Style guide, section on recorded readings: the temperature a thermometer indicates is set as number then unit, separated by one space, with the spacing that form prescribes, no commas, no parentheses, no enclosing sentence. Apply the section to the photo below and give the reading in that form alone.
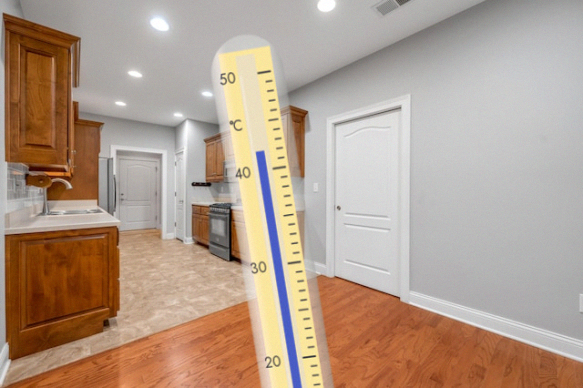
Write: 42 °C
